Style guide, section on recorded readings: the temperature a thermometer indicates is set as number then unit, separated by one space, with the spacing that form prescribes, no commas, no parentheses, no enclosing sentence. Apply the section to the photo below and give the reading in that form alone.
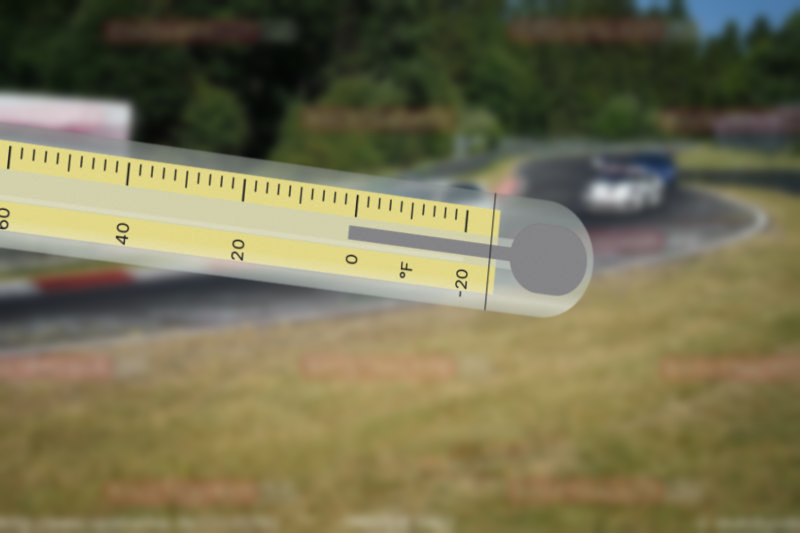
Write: 1 °F
